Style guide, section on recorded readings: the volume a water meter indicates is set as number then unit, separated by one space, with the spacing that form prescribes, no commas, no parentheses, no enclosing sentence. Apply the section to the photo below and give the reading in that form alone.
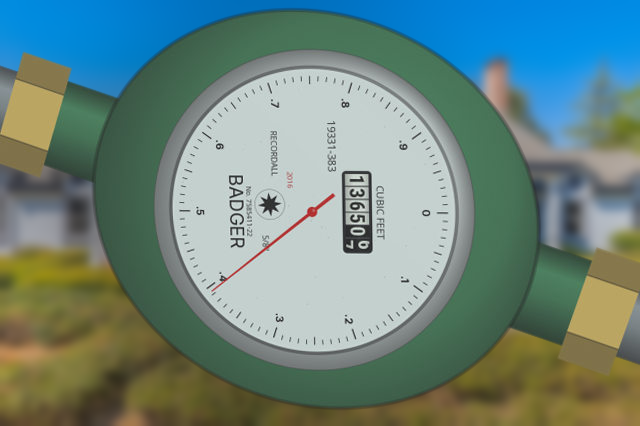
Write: 136506.39 ft³
